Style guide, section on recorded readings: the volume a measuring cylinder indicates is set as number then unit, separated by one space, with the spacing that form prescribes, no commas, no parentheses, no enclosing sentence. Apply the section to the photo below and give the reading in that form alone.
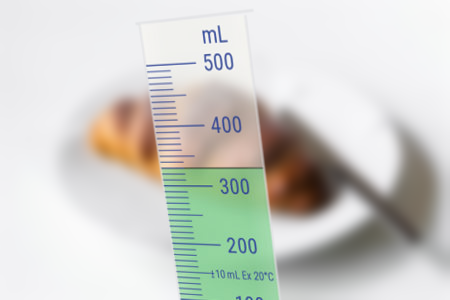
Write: 330 mL
